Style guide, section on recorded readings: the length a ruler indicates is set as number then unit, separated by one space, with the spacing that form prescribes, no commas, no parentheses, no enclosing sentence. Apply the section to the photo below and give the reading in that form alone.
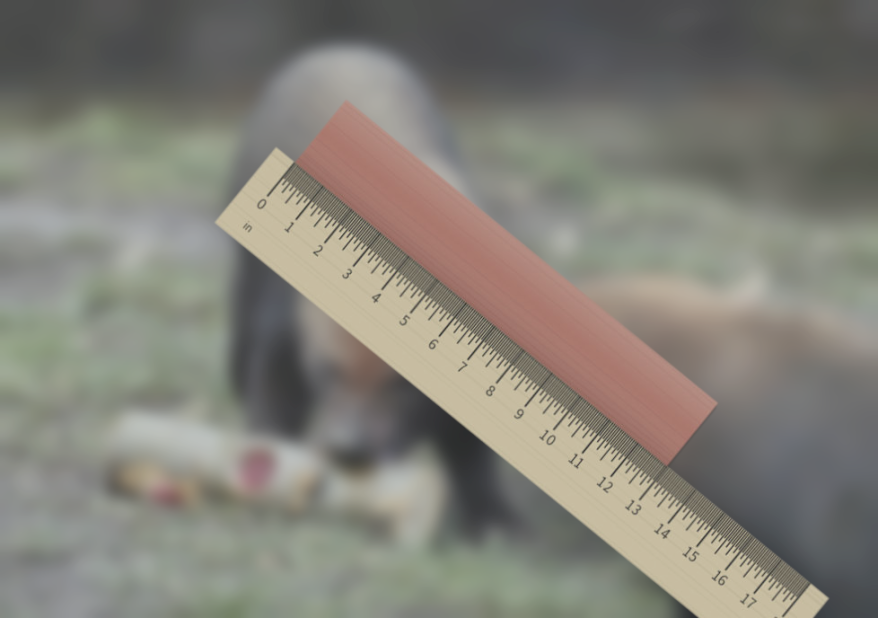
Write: 13 in
